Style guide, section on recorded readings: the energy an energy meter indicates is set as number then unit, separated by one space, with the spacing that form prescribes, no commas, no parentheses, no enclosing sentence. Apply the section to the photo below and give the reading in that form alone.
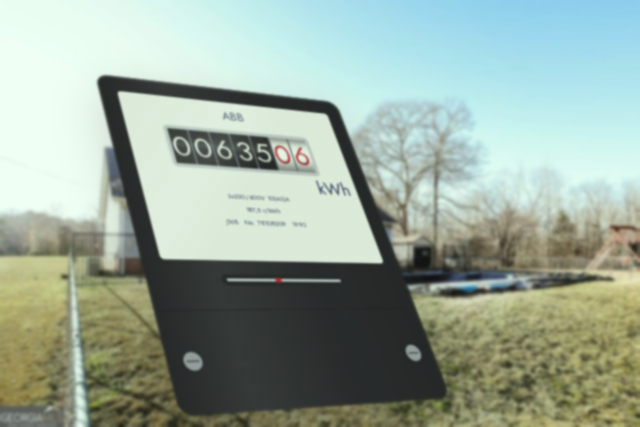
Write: 635.06 kWh
